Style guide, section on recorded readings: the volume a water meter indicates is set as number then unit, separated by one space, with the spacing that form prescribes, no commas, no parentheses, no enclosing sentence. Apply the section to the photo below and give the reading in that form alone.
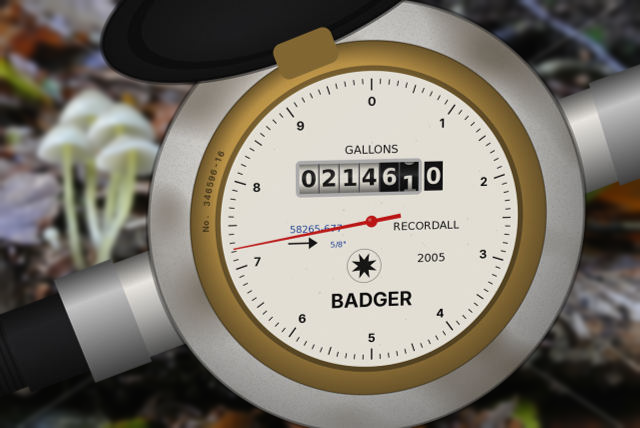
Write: 214607.2 gal
